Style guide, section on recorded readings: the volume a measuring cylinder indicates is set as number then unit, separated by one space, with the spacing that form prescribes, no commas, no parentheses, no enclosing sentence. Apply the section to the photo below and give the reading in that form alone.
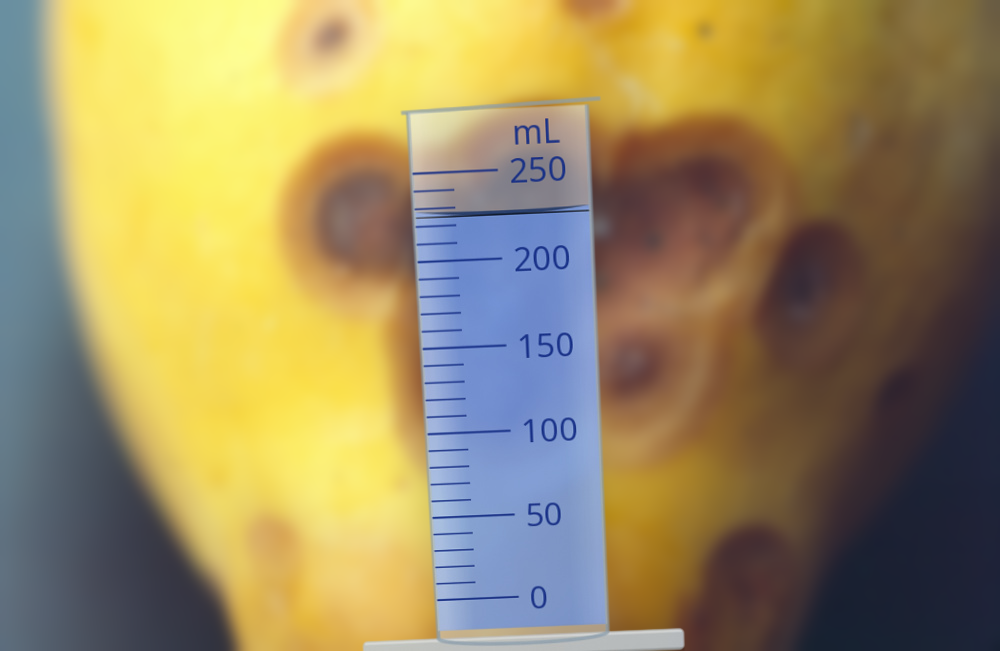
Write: 225 mL
